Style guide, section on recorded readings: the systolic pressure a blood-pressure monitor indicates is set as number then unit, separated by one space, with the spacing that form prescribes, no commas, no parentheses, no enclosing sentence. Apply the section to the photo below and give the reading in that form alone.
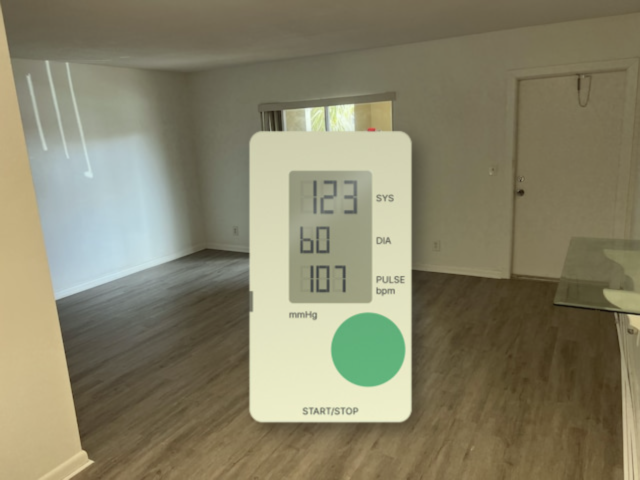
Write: 123 mmHg
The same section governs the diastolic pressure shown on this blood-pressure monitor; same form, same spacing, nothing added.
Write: 60 mmHg
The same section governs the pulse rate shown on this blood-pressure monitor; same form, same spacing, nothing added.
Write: 107 bpm
